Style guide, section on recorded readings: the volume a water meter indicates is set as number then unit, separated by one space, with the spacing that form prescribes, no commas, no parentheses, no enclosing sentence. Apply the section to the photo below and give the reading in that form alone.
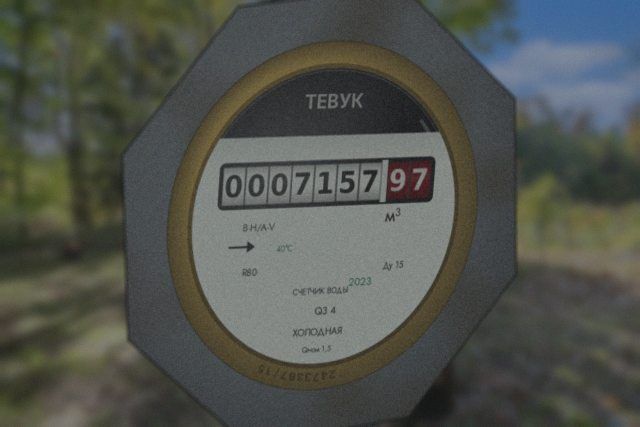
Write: 7157.97 m³
